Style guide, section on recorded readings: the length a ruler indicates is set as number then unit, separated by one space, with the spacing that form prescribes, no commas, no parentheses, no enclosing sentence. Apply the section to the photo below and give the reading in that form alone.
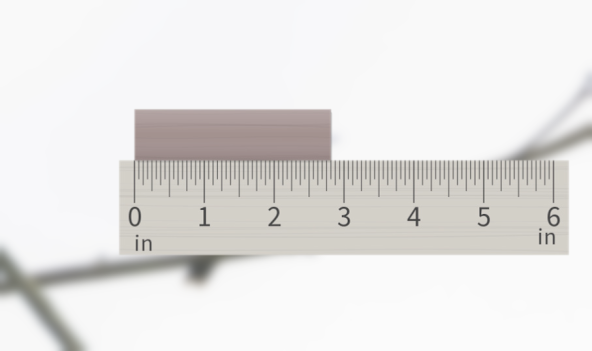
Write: 2.8125 in
